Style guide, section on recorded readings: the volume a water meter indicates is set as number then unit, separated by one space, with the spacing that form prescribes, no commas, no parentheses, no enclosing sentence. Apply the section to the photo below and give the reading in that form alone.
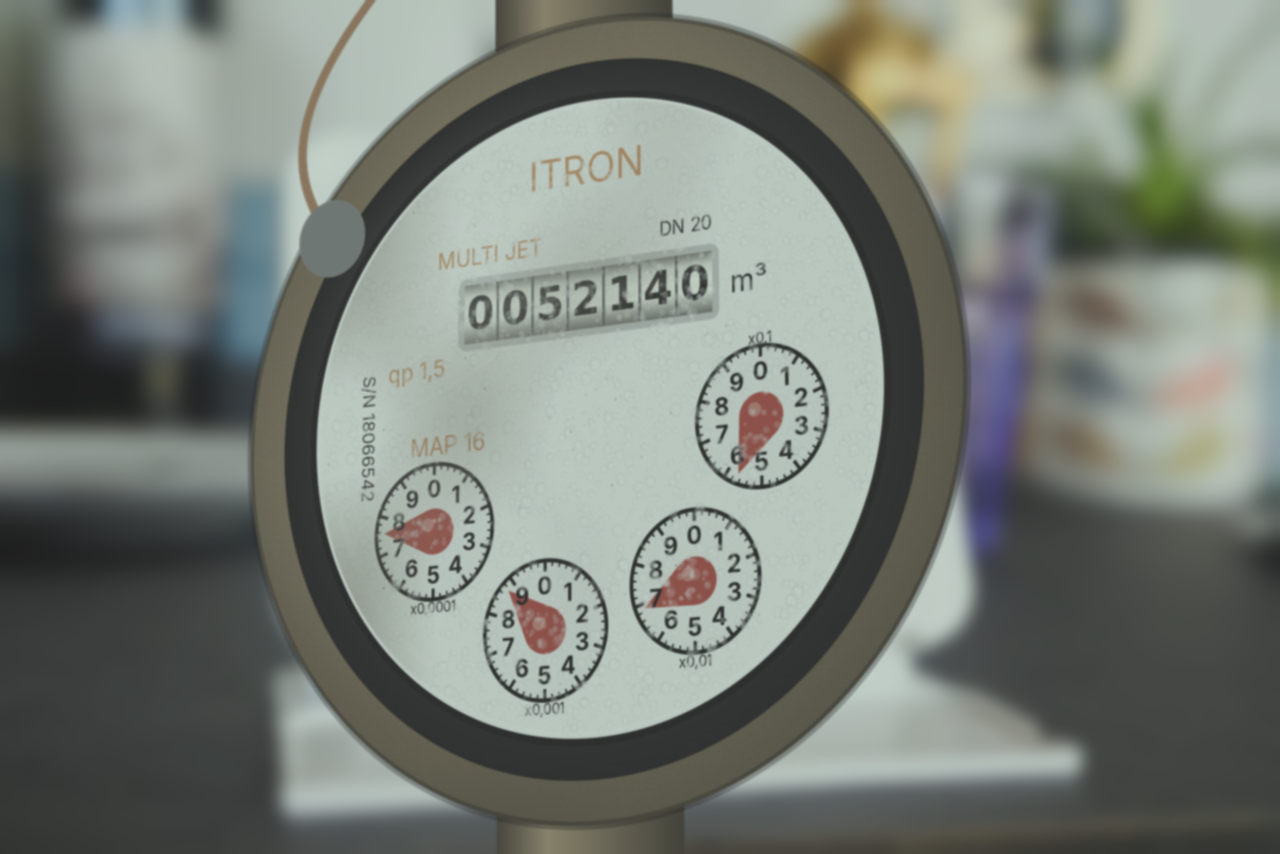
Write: 52140.5687 m³
